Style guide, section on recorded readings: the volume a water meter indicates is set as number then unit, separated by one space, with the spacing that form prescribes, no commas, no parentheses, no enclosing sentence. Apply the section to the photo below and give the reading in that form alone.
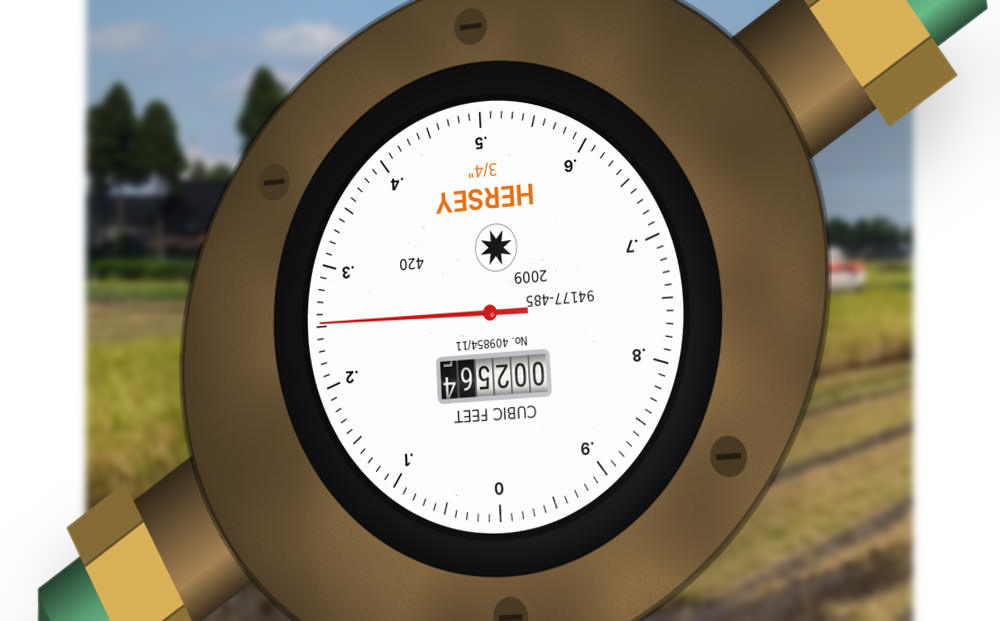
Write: 2564.25 ft³
